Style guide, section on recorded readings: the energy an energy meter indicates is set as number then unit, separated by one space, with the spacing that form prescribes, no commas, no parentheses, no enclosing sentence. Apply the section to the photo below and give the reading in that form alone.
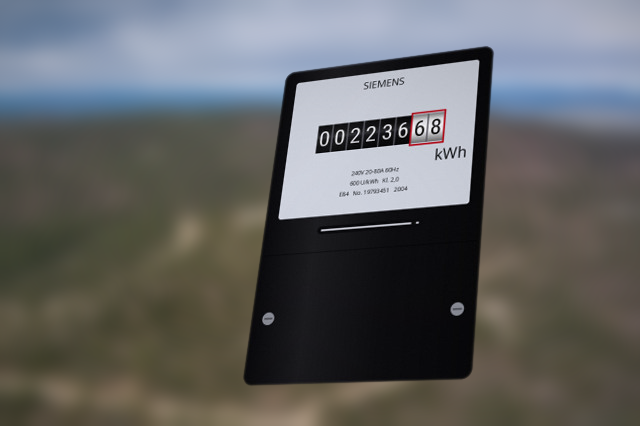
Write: 2236.68 kWh
